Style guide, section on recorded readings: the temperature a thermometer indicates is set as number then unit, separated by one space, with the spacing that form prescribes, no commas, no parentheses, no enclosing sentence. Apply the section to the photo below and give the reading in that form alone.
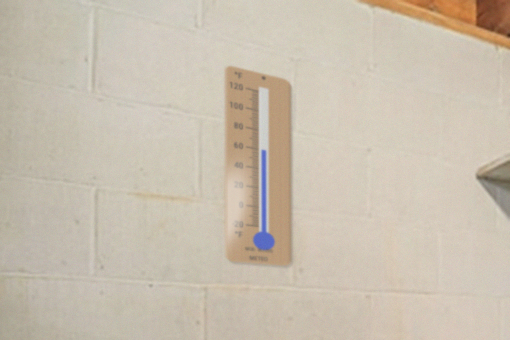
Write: 60 °F
